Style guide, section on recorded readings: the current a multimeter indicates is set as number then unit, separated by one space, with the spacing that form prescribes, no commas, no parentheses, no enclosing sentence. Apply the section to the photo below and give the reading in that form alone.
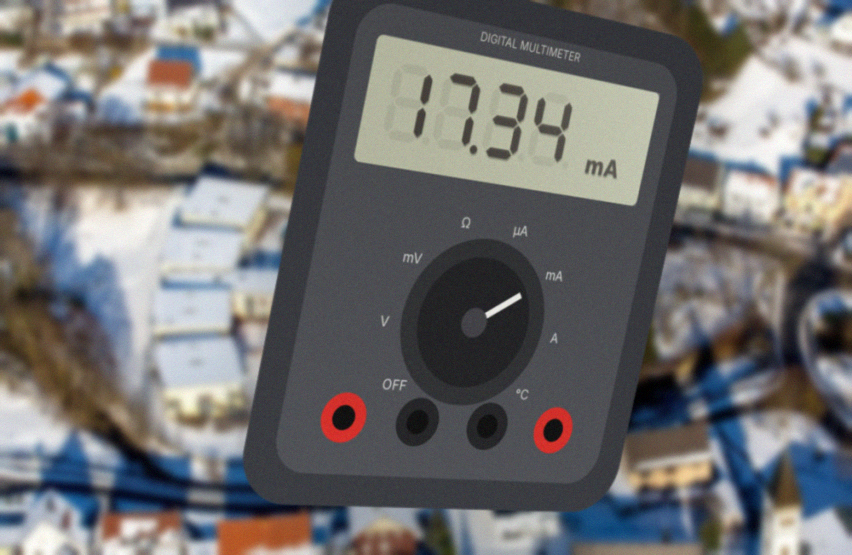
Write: 17.34 mA
